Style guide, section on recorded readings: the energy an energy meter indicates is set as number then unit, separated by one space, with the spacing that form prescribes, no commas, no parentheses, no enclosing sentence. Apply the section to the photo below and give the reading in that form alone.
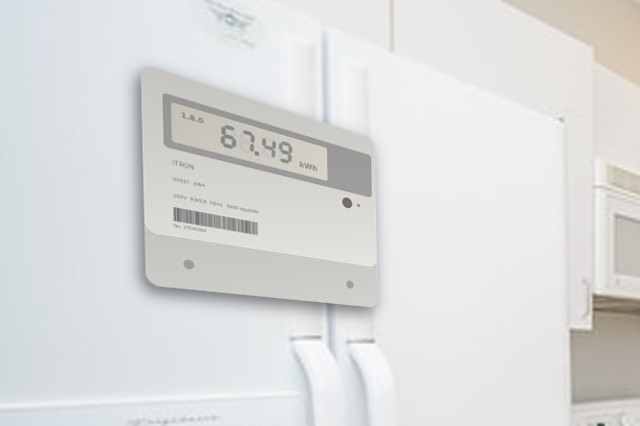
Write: 67.49 kWh
